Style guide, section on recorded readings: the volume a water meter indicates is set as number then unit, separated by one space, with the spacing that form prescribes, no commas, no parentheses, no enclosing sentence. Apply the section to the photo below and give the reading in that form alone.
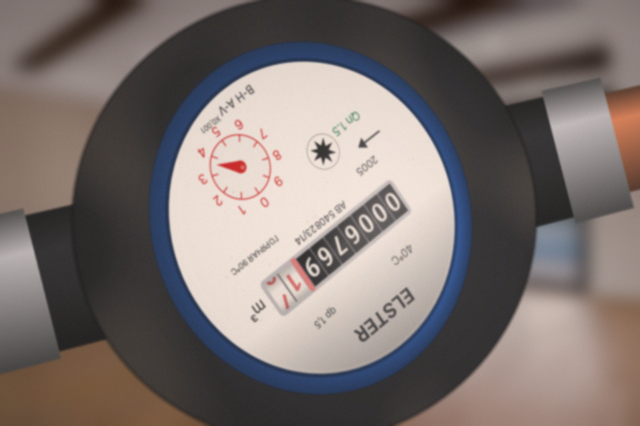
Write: 6769.173 m³
